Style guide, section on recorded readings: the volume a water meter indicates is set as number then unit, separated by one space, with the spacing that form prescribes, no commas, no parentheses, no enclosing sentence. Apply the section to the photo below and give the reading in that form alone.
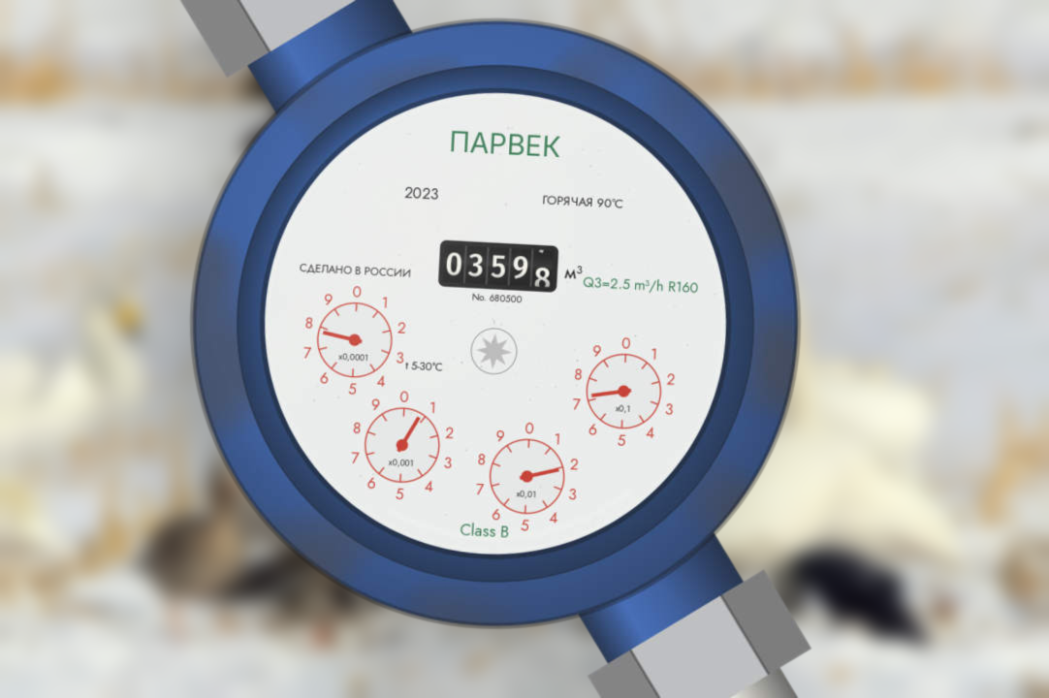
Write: 3597.7207 m³
